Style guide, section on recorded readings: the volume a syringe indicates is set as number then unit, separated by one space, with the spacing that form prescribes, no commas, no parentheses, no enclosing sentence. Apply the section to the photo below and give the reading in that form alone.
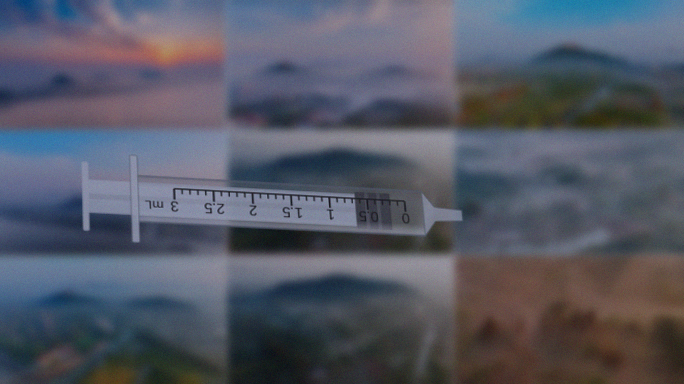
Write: 0.2 mL
